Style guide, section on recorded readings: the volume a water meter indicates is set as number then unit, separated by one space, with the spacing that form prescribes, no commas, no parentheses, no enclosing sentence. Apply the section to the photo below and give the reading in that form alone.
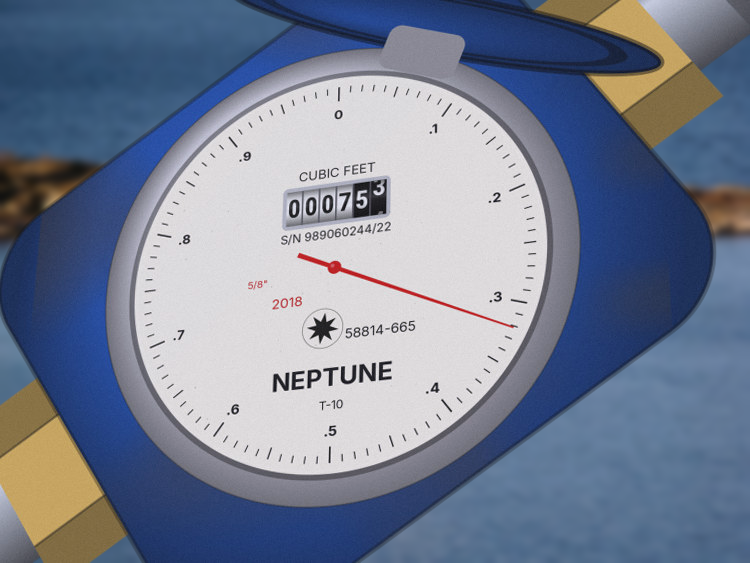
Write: 753.32 ft³
